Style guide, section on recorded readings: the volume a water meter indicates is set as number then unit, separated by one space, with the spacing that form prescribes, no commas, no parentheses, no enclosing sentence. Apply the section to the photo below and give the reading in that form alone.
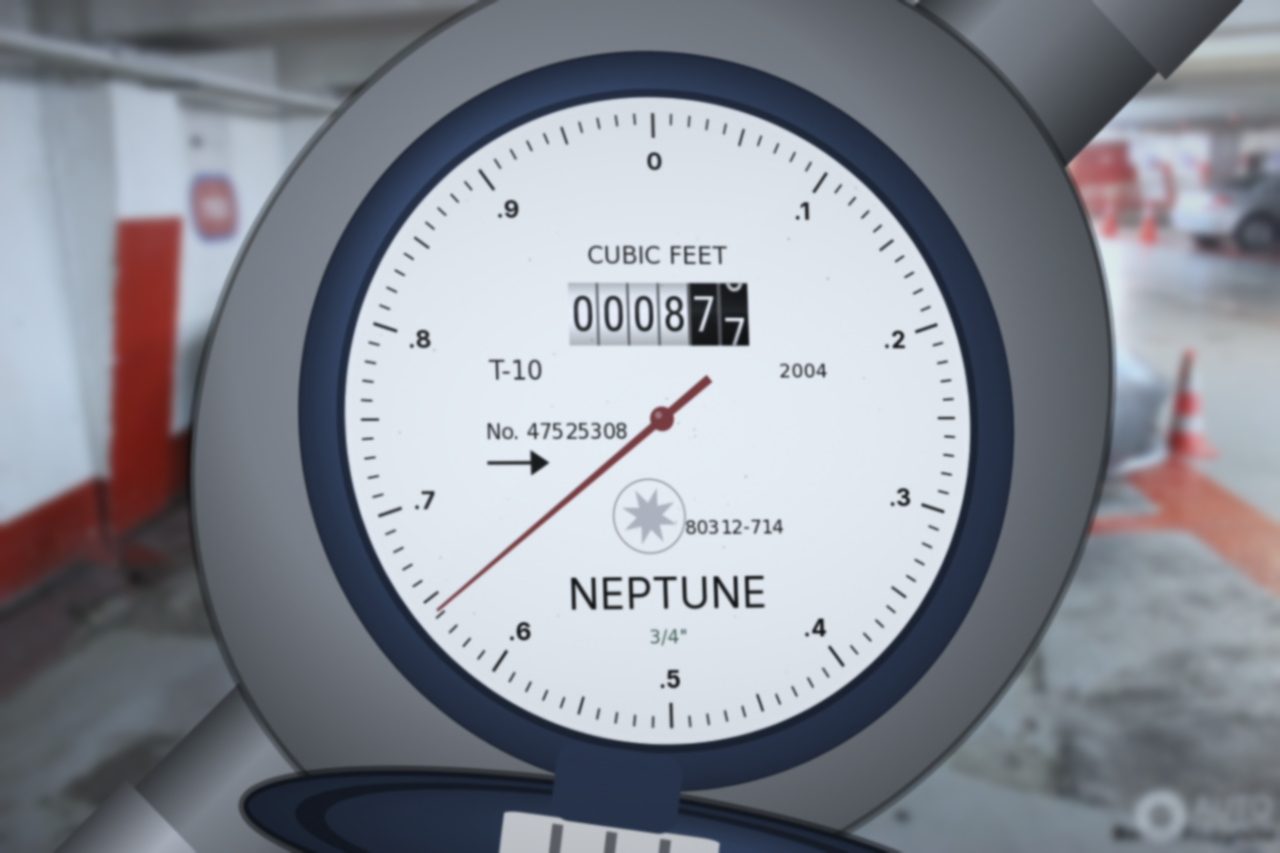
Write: 876.64 ft³
